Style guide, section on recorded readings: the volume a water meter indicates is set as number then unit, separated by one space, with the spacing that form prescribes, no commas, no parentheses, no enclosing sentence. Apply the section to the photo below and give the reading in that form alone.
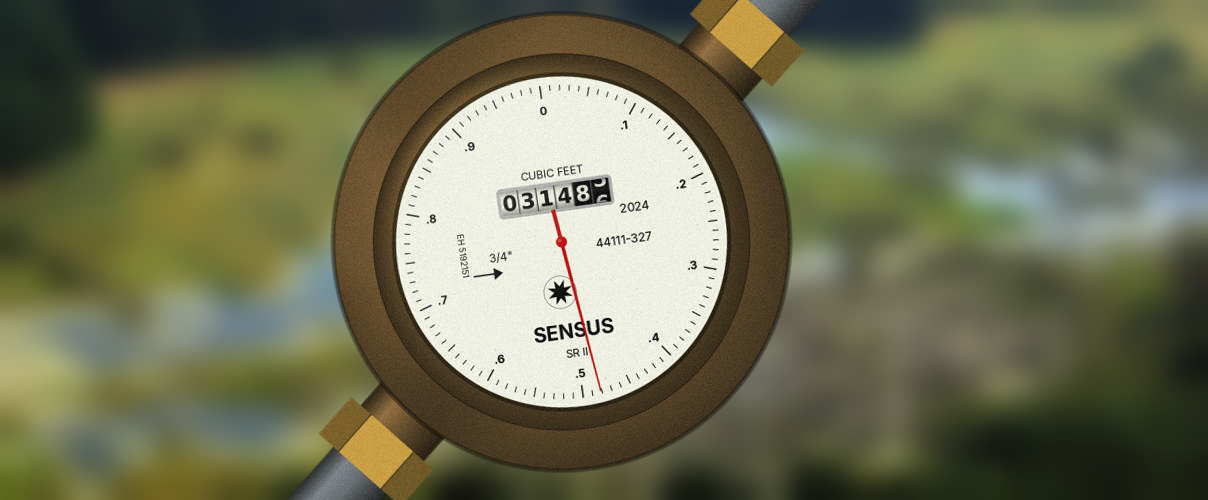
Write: 31485.48 ft³
